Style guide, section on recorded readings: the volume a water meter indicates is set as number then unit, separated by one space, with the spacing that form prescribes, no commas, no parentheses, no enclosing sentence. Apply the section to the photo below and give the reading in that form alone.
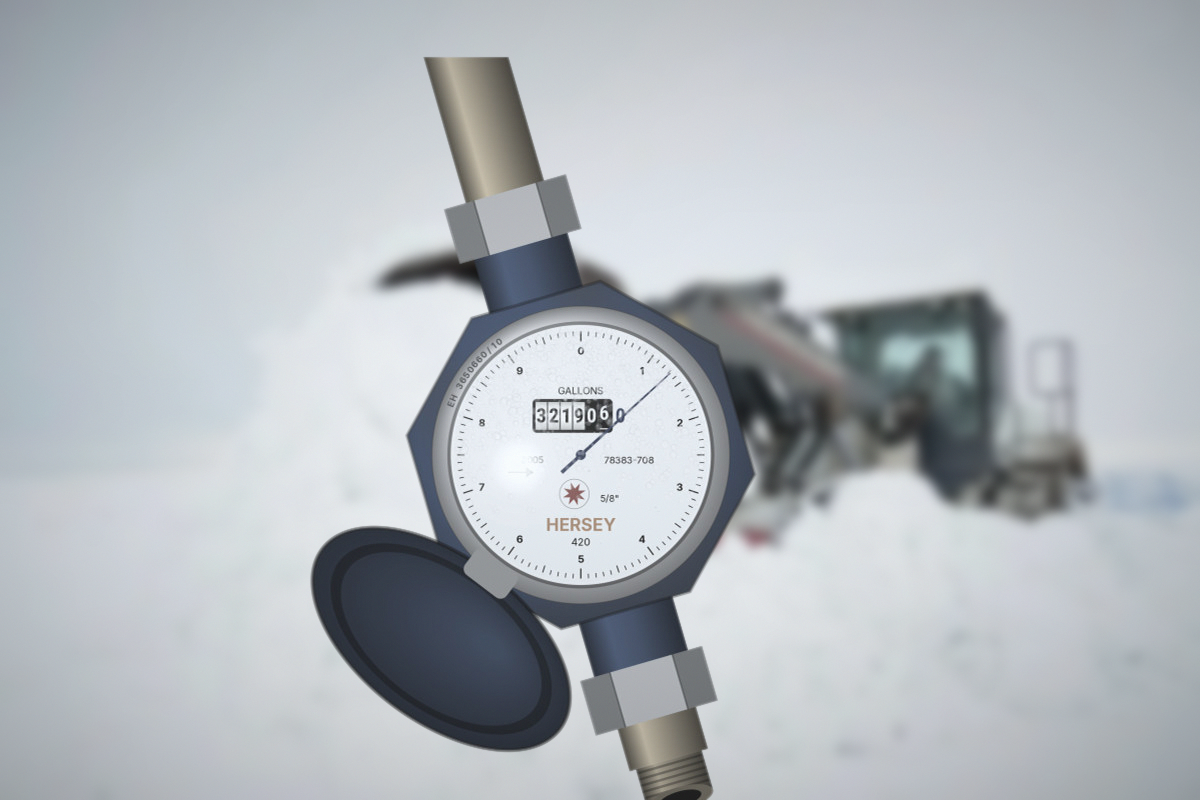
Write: 3219061.3 gal
